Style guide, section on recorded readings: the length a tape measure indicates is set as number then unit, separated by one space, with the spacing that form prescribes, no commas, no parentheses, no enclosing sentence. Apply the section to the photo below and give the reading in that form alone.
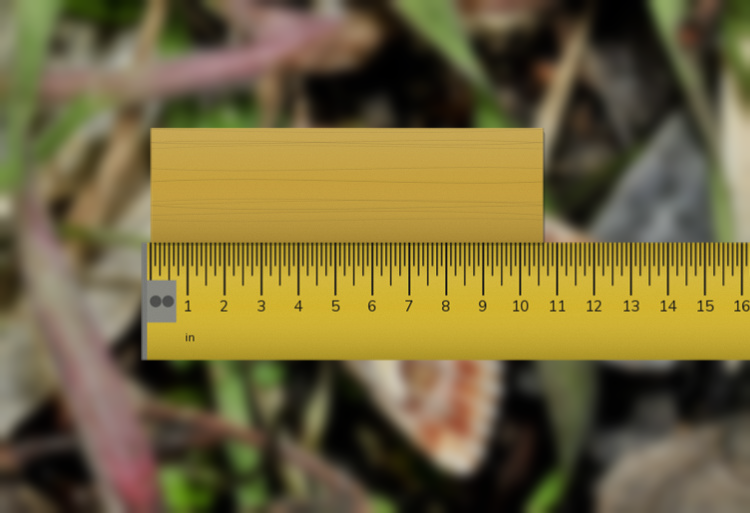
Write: 10.625 in
